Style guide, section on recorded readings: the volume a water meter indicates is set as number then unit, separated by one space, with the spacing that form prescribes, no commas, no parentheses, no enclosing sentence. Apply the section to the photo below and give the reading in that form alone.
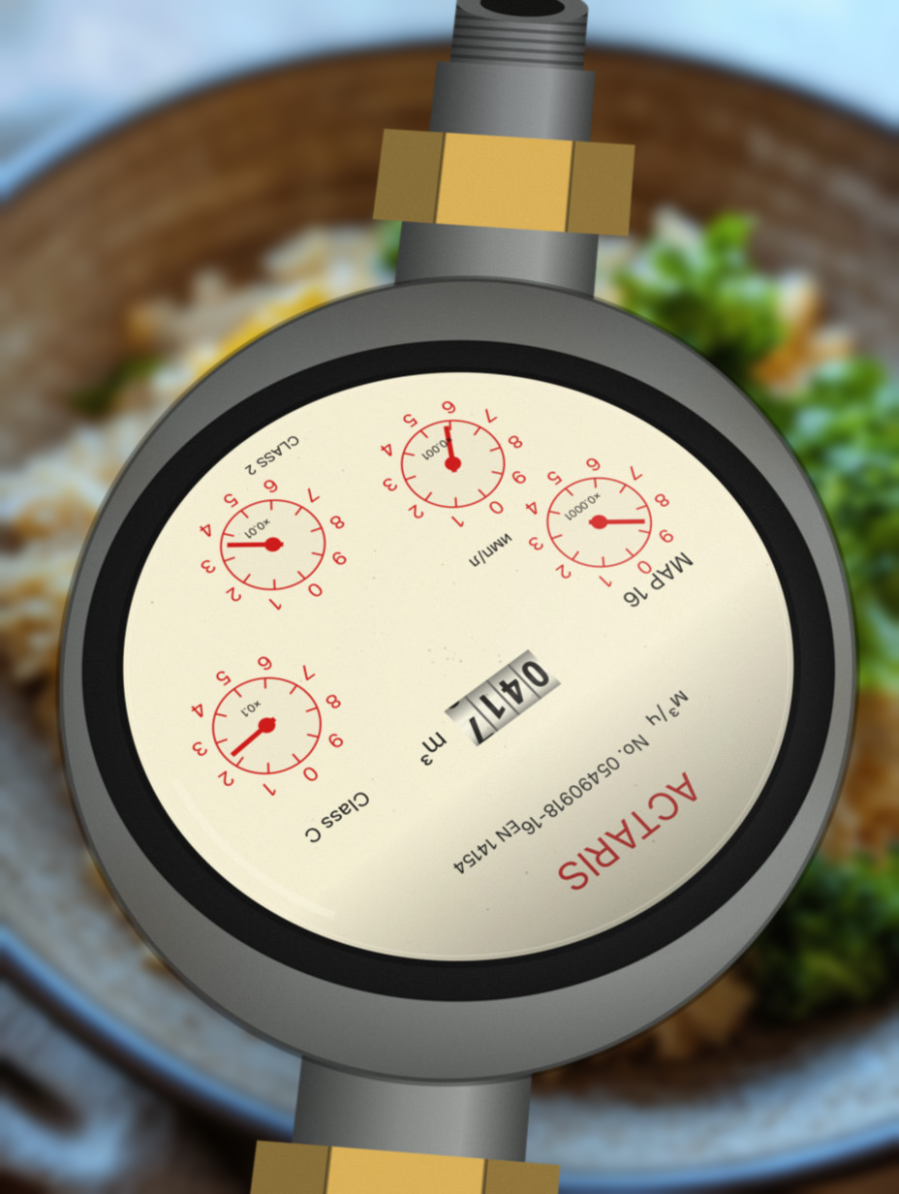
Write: 417.2358 m³
